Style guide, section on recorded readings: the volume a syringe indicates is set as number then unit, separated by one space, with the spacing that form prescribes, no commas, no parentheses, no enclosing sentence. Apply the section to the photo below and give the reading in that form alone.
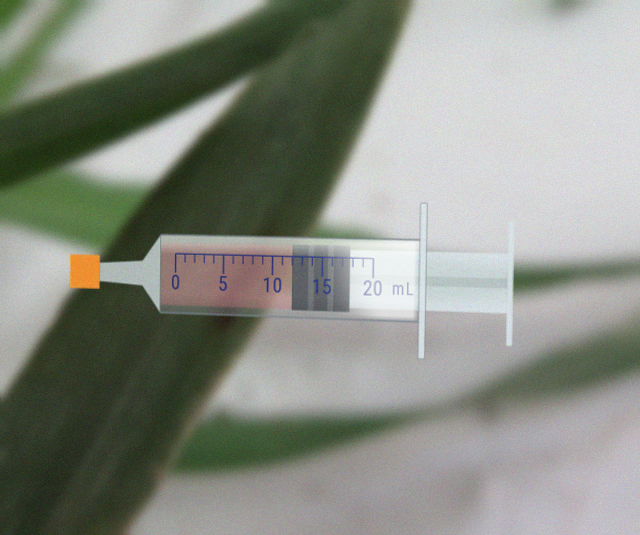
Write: 12 mL
